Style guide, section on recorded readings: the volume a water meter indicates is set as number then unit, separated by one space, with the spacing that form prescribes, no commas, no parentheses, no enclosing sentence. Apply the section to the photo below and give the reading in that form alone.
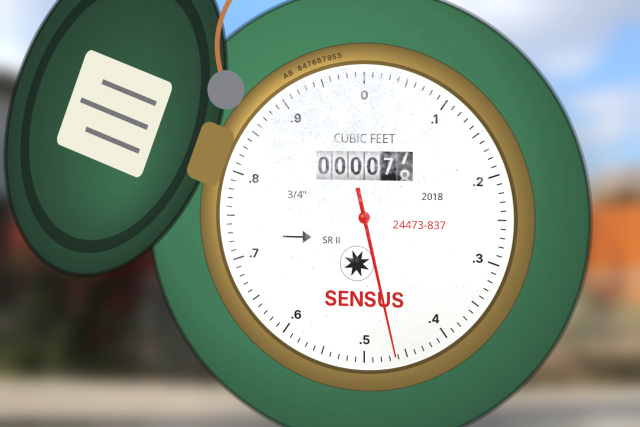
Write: 77.46 ft³
